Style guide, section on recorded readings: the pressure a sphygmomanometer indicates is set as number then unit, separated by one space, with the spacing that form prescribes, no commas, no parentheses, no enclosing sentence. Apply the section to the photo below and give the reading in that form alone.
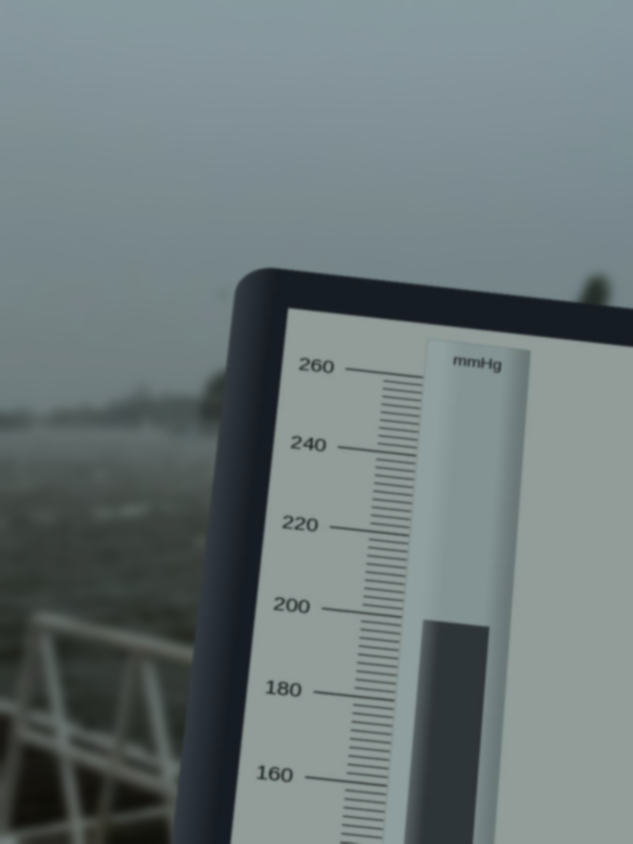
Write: 200 mmHg
